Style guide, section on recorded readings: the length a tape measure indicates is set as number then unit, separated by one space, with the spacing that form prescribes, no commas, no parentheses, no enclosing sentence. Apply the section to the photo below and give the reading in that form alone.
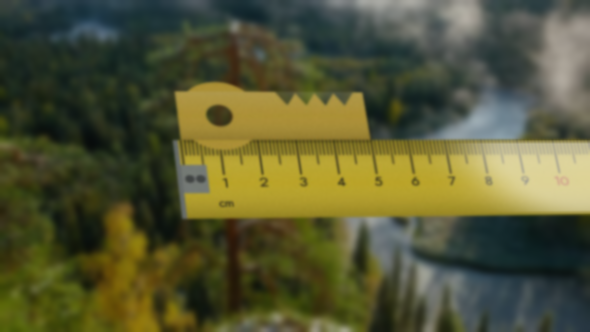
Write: 5 cm
